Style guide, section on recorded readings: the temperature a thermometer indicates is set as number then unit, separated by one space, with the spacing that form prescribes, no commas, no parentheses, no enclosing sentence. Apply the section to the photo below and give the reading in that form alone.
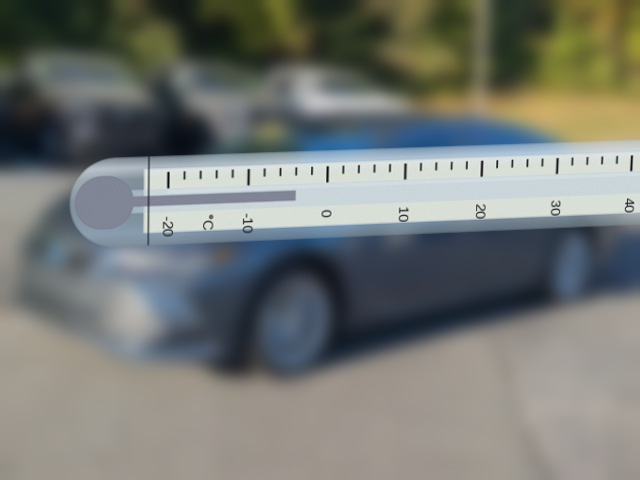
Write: -4 °C
